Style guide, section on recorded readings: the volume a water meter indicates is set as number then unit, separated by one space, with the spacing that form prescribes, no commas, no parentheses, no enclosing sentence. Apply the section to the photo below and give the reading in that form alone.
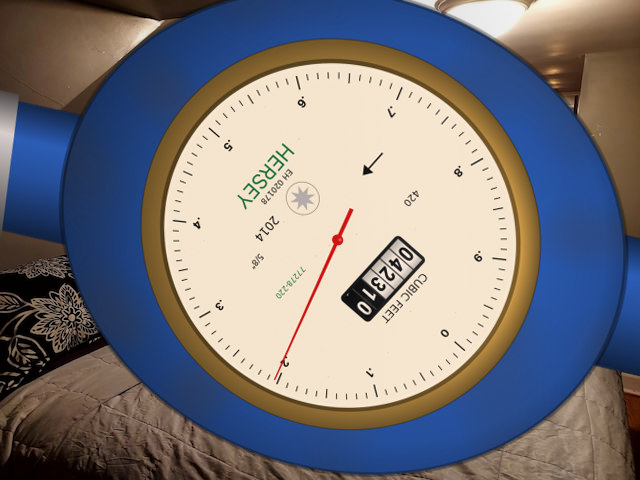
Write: 42310.20 ft³
